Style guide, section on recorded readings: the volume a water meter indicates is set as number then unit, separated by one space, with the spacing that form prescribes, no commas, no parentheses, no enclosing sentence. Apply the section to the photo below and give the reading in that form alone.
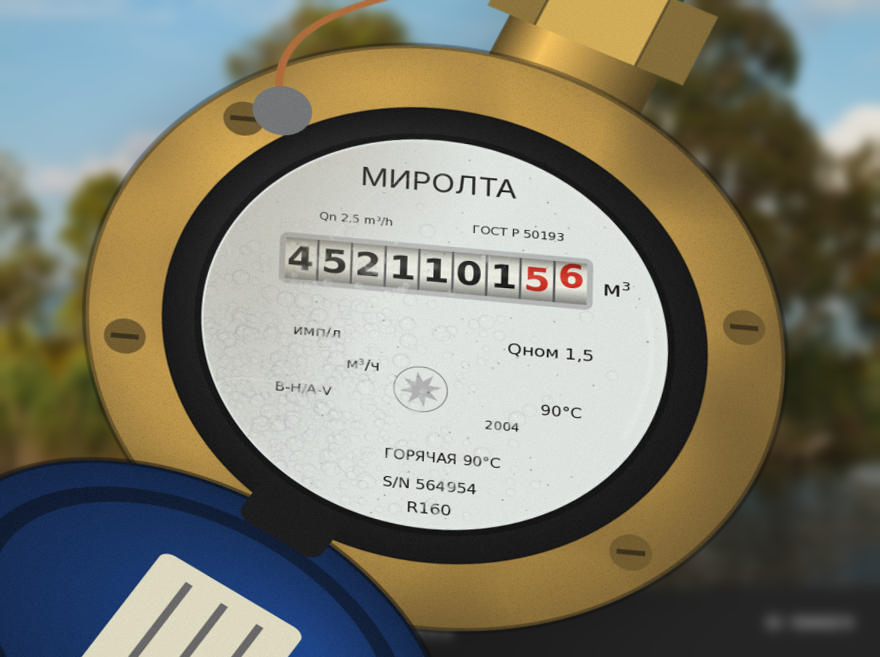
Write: 4521101.56 m³
